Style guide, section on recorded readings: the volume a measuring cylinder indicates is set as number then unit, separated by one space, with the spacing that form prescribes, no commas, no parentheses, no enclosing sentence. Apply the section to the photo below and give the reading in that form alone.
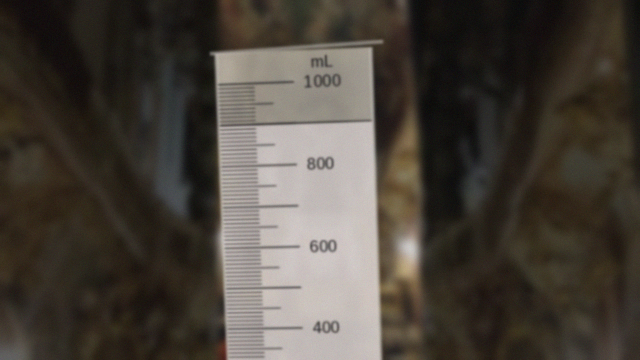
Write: 900 mL
